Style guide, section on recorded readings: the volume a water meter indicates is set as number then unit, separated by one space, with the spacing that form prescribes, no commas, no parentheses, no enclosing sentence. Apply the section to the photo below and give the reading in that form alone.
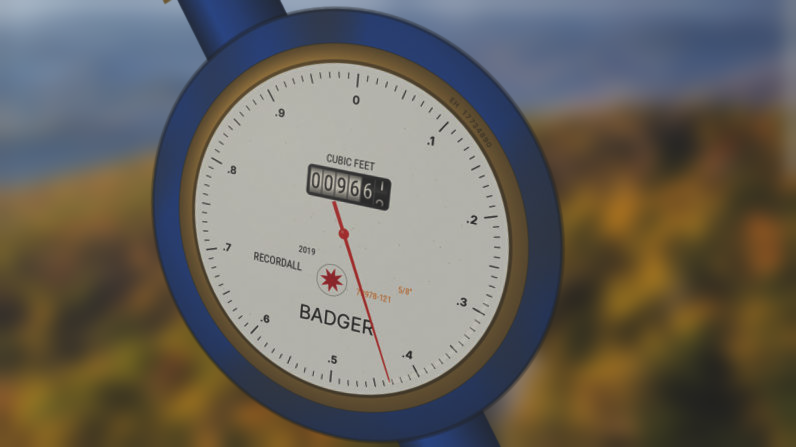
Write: 9661.43 ft³
